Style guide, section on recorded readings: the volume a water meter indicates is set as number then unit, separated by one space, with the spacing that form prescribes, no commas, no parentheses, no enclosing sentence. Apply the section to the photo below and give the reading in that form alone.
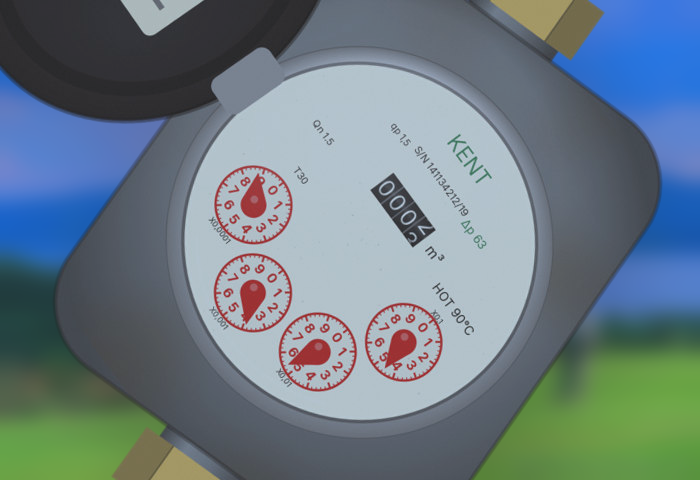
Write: 2.4538 m³
